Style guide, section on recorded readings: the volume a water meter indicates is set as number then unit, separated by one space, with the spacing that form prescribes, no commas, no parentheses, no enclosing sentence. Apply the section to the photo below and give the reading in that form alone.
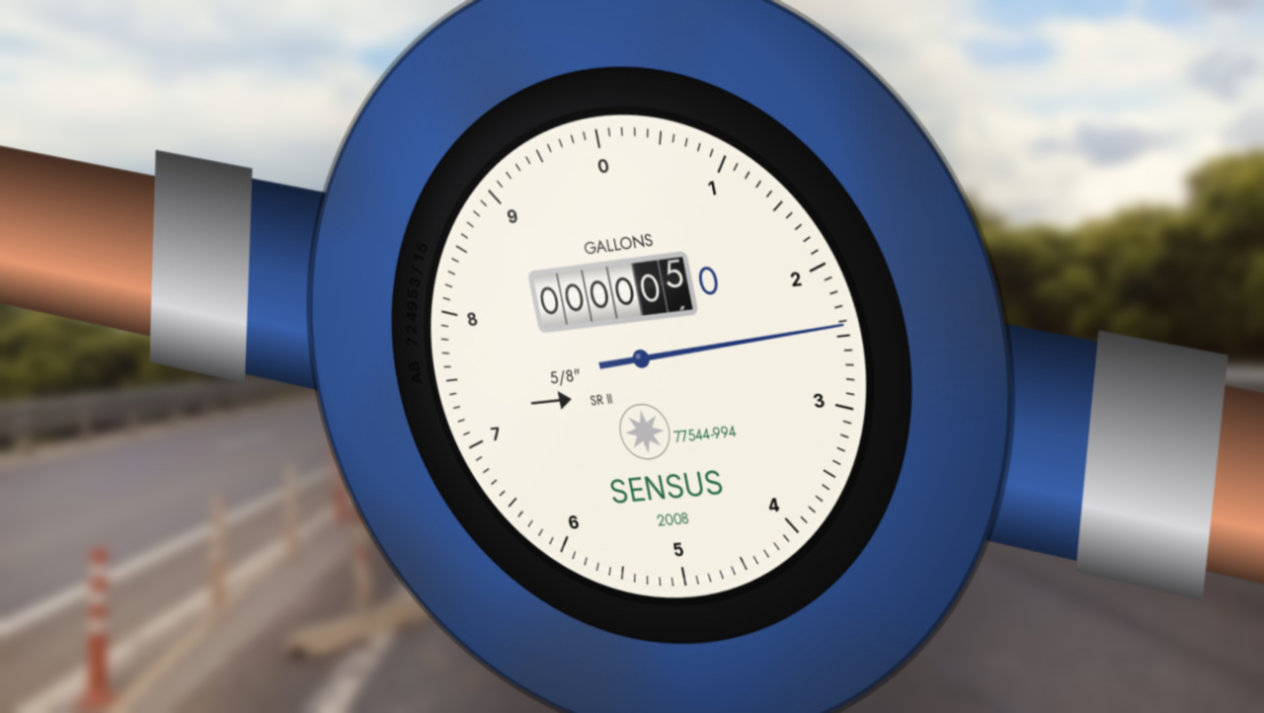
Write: 52.4 gal
